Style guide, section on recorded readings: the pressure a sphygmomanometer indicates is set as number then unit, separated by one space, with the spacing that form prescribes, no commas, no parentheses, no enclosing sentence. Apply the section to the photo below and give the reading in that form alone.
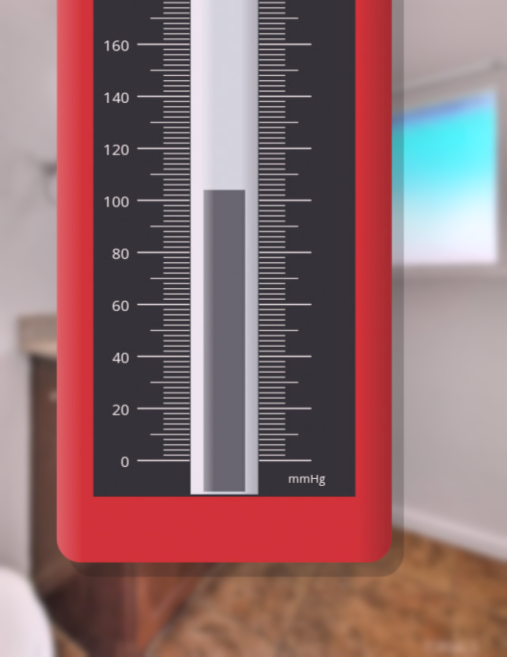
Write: 104 mmHg
